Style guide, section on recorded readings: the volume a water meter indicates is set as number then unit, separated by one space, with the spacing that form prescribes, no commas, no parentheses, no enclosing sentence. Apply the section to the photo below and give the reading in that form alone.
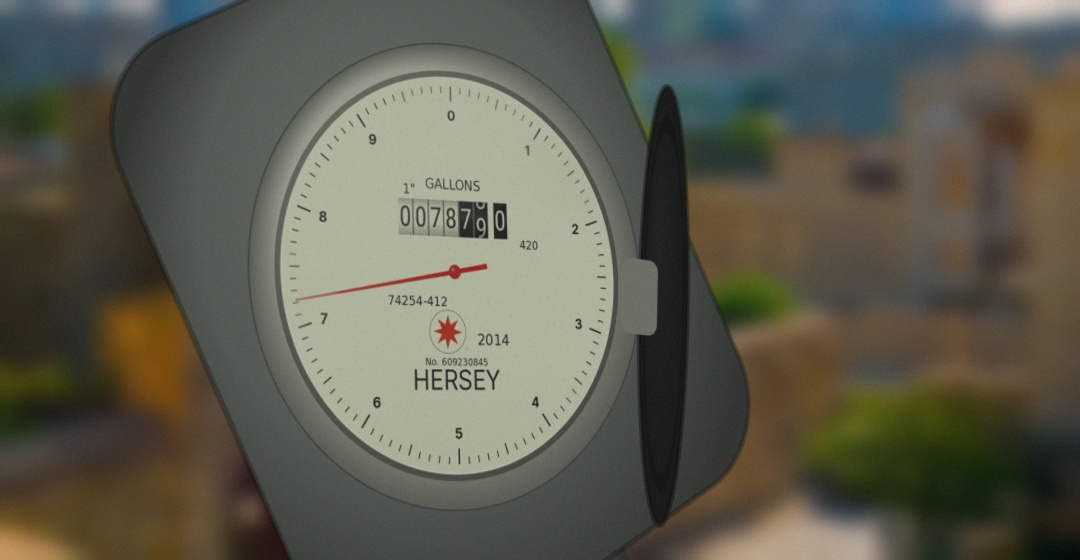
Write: 78787.2 gal
